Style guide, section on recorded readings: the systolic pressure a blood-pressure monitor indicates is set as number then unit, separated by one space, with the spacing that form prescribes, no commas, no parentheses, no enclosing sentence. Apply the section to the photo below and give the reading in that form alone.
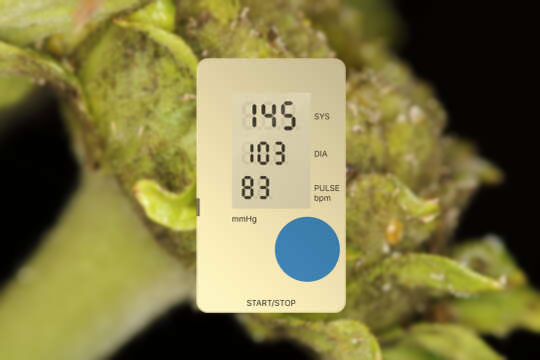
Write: 145 mmHg
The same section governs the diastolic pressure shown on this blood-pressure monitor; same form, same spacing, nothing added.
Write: 103 mmHg
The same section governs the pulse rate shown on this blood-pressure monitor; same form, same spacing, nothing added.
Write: 83 bpm
